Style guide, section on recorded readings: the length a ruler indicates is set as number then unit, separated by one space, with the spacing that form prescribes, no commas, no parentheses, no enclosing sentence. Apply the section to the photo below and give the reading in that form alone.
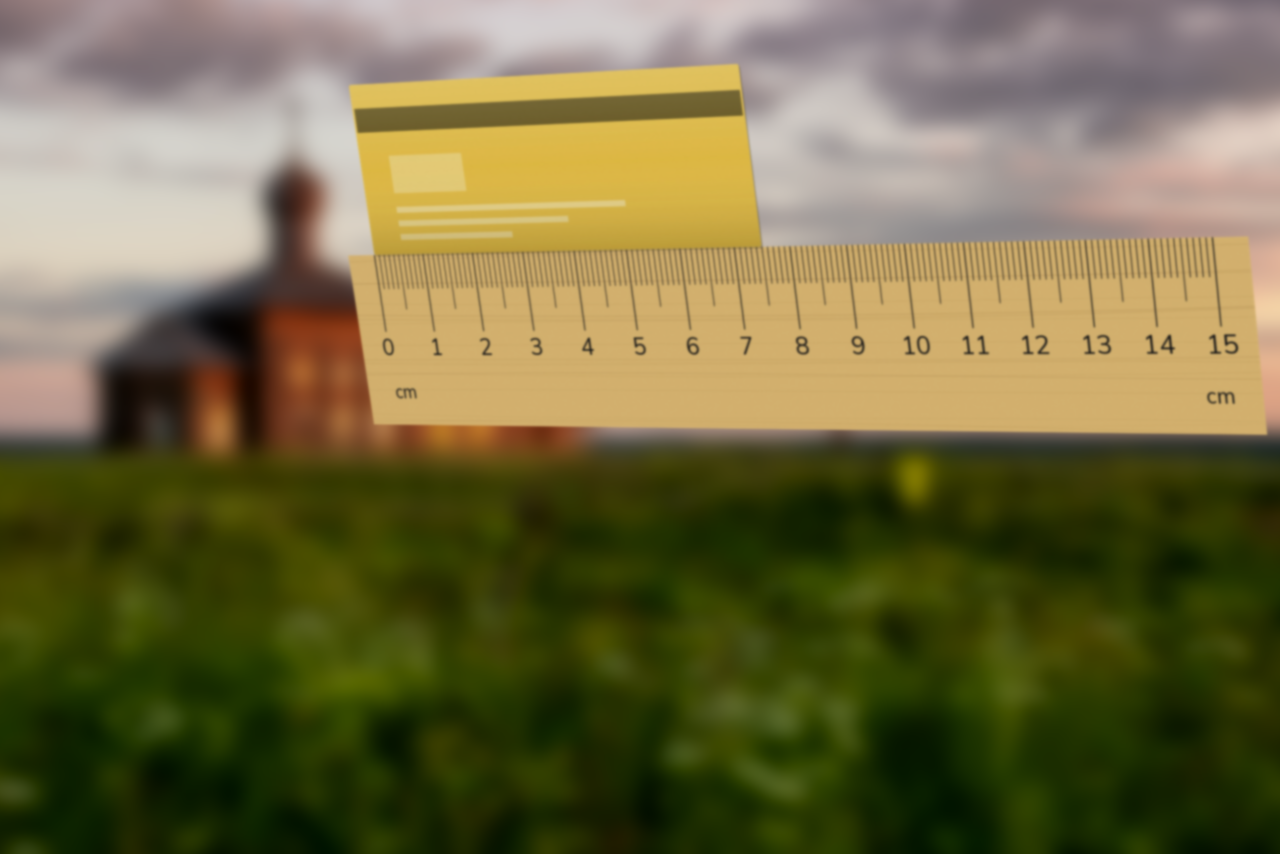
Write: 7.5 cm
